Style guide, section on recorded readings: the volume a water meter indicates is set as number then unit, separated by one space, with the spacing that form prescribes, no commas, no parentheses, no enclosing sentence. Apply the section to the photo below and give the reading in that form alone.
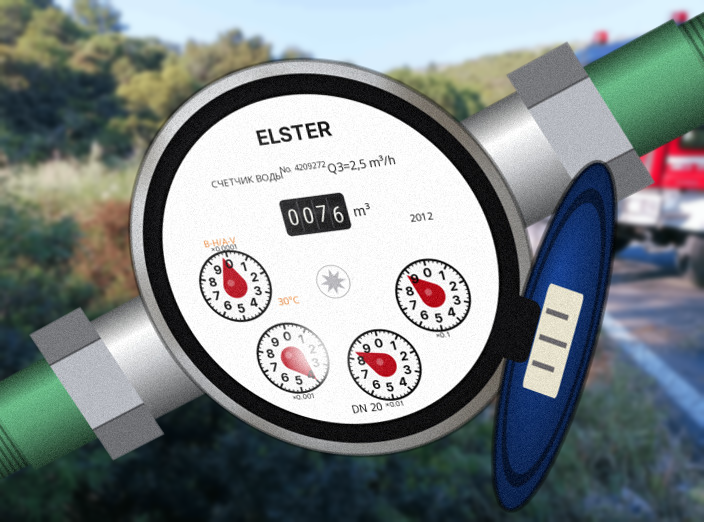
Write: 75.8839 m³
